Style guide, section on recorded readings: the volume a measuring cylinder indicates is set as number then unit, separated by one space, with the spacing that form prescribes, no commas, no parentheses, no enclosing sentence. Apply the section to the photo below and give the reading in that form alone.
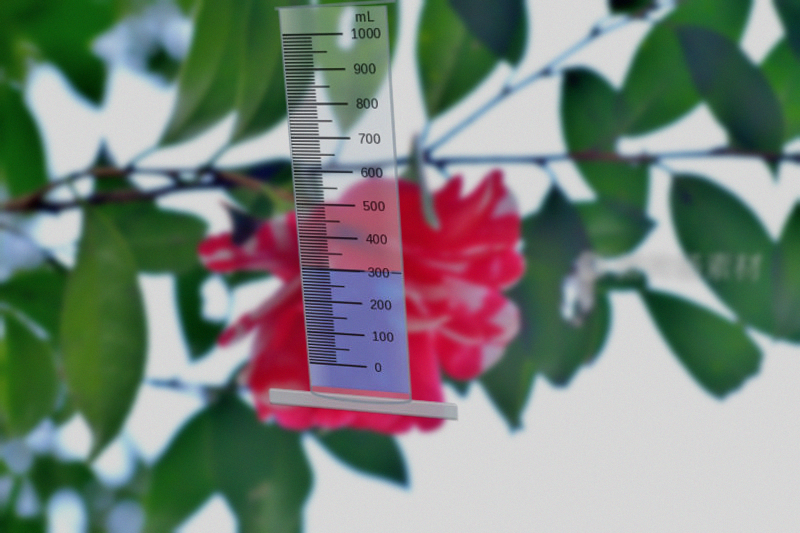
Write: 300 mL
